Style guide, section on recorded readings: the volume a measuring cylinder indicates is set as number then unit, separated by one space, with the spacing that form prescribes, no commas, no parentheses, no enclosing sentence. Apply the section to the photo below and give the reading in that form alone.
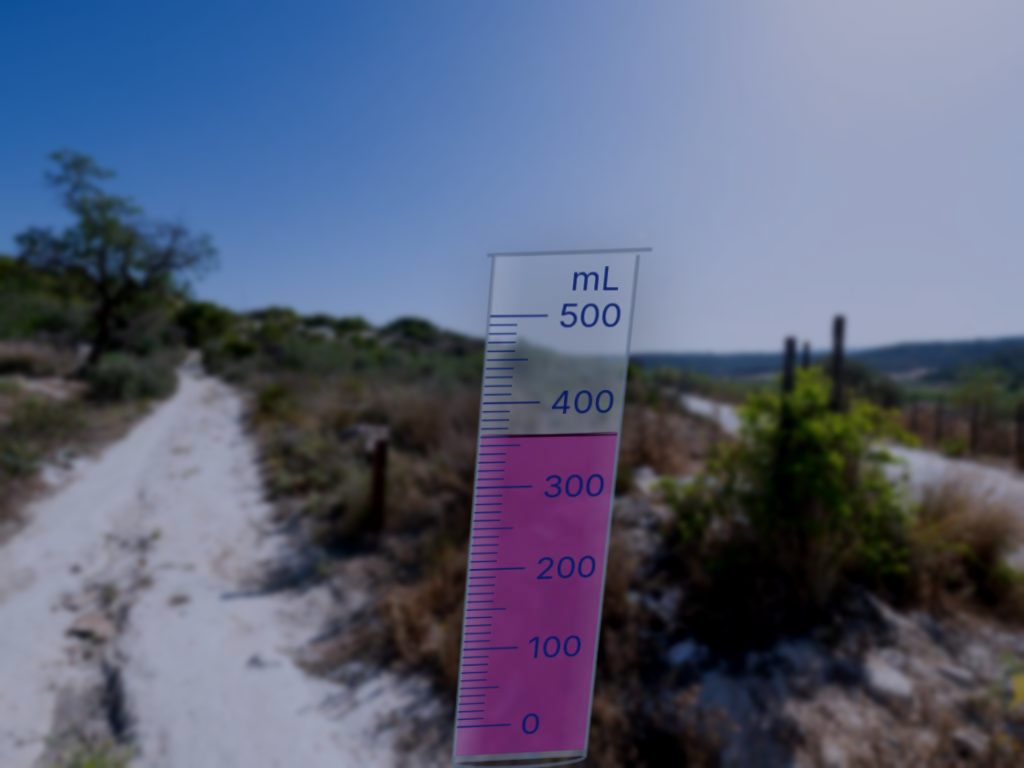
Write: 360 mL
